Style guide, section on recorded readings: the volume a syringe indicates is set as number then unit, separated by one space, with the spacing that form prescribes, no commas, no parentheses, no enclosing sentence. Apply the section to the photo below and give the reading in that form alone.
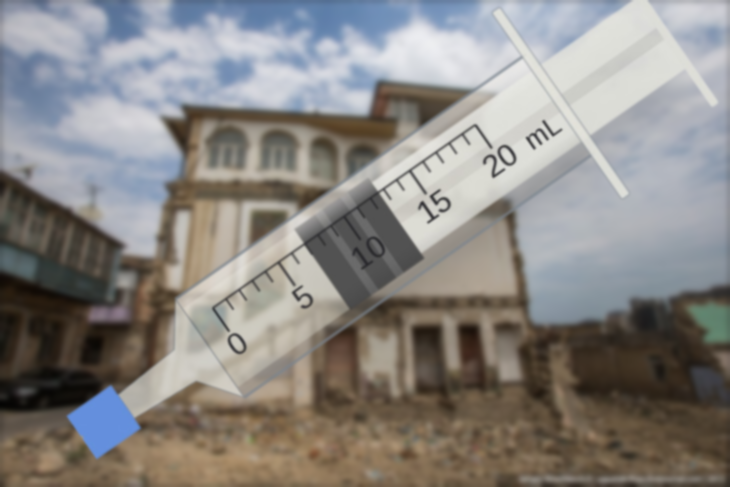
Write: 7 mL
